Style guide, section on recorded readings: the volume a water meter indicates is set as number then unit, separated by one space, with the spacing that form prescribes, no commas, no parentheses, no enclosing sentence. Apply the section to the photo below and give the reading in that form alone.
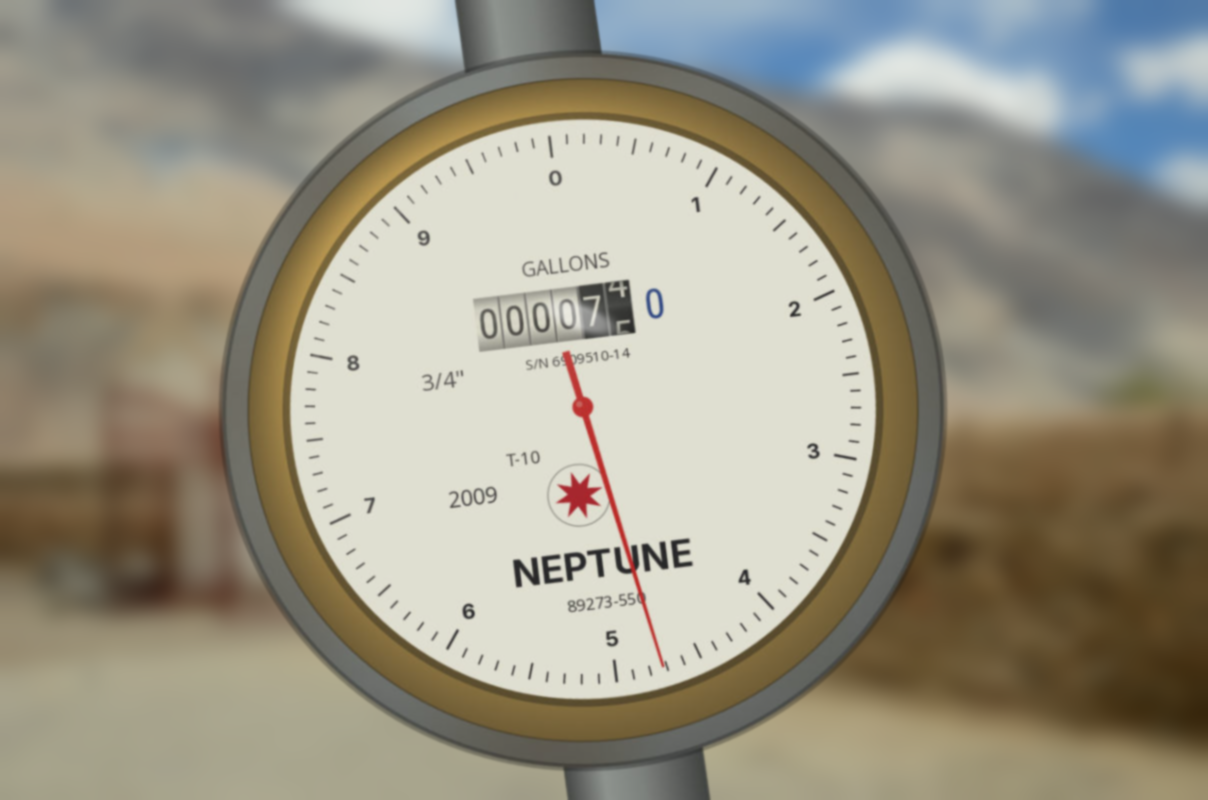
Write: 744.7 gal
